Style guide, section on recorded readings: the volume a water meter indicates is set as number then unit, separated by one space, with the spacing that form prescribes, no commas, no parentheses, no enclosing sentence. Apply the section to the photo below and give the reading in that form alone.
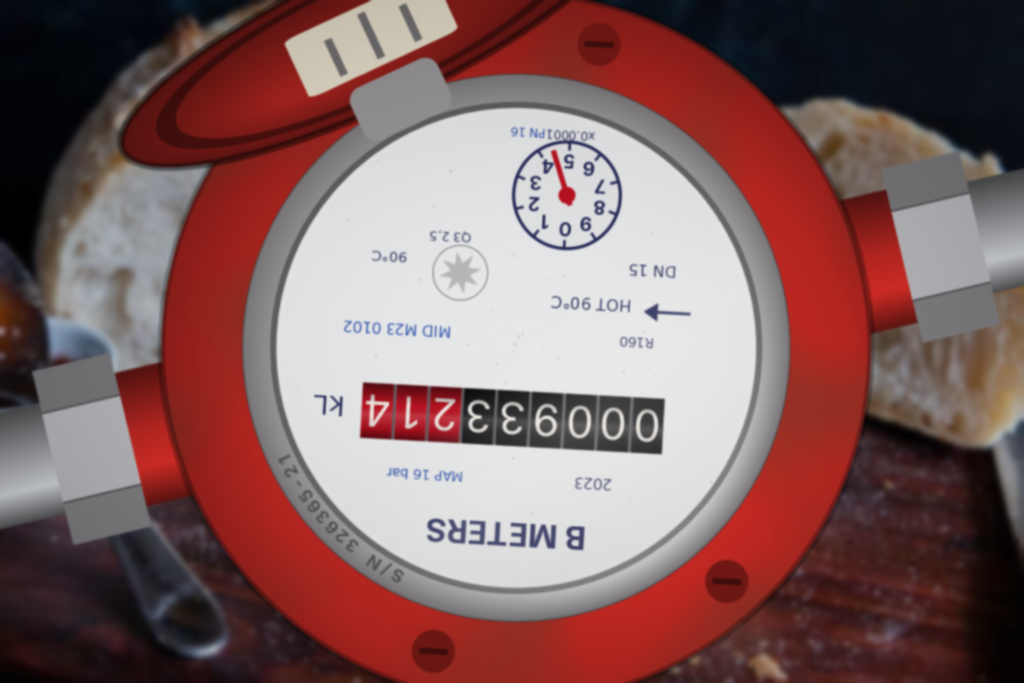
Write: 933.2144 kL
